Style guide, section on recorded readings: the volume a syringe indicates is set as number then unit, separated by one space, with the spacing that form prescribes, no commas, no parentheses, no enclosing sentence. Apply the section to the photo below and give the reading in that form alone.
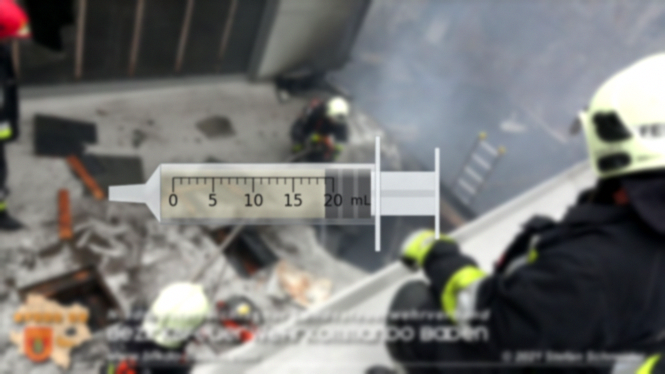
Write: 19 mL
